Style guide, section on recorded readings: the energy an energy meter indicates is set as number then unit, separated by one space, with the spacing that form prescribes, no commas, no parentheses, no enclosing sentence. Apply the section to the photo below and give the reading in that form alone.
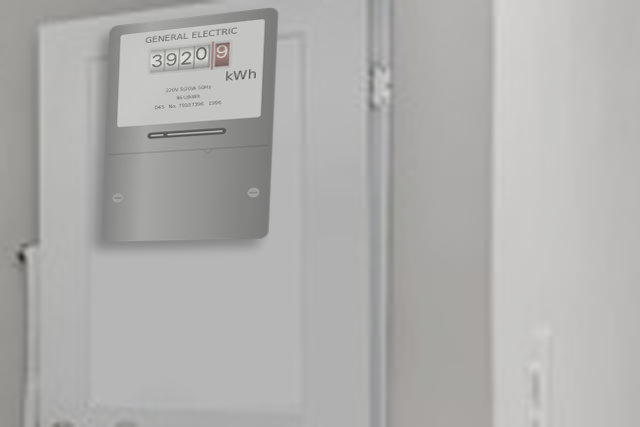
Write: 3920.9 kWh
